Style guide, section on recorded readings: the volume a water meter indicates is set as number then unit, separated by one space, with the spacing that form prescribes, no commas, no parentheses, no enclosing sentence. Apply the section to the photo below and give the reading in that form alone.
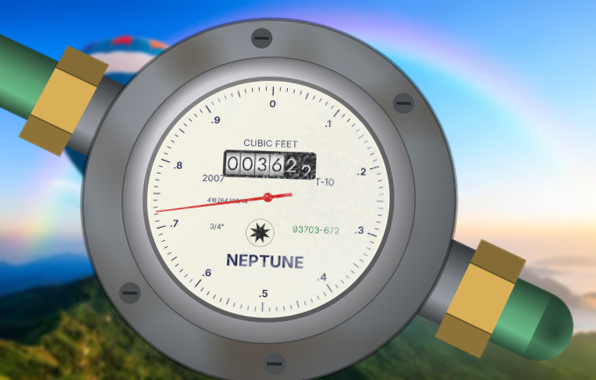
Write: 3621.72 ft³
